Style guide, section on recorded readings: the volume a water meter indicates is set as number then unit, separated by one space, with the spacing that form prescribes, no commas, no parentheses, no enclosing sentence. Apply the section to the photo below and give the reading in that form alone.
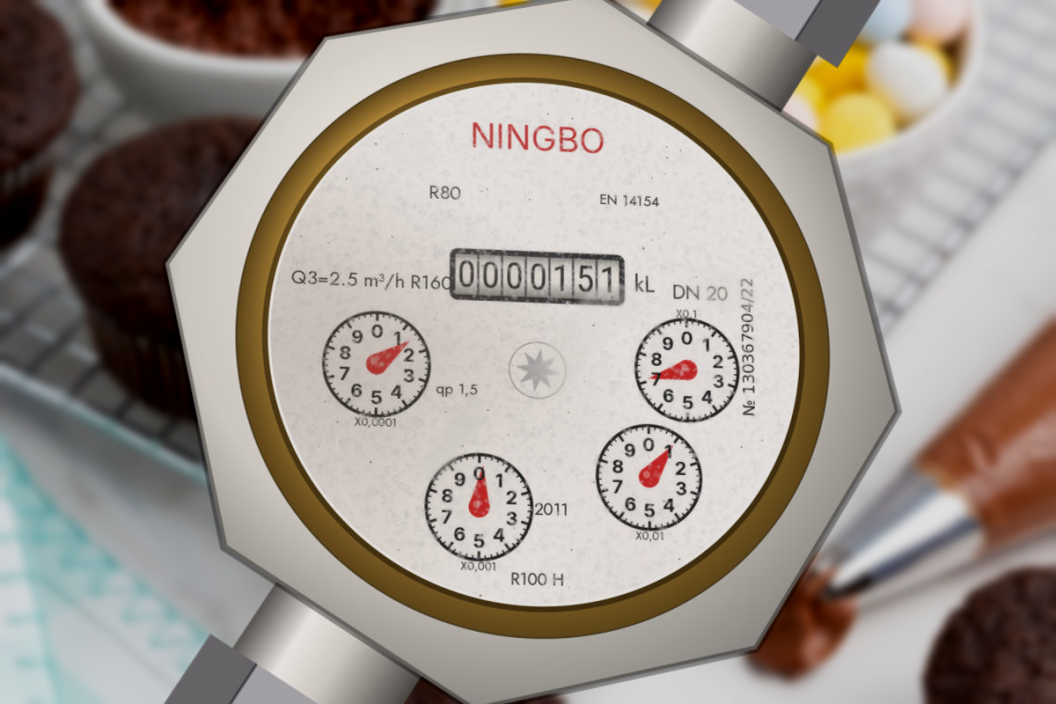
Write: 151.7101 kL
